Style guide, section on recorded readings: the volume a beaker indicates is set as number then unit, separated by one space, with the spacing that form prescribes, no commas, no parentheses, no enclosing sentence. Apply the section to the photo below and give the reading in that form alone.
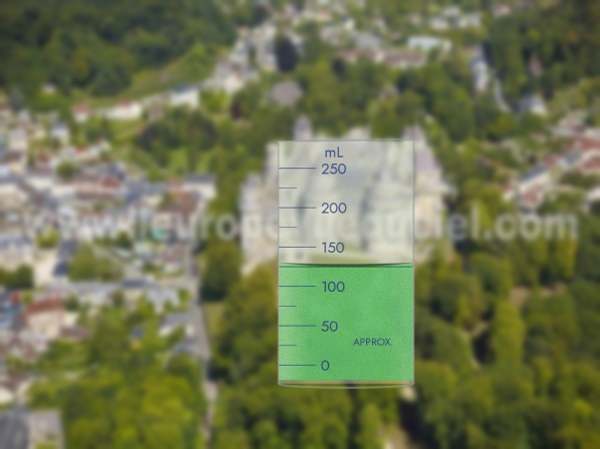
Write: 125 mL
